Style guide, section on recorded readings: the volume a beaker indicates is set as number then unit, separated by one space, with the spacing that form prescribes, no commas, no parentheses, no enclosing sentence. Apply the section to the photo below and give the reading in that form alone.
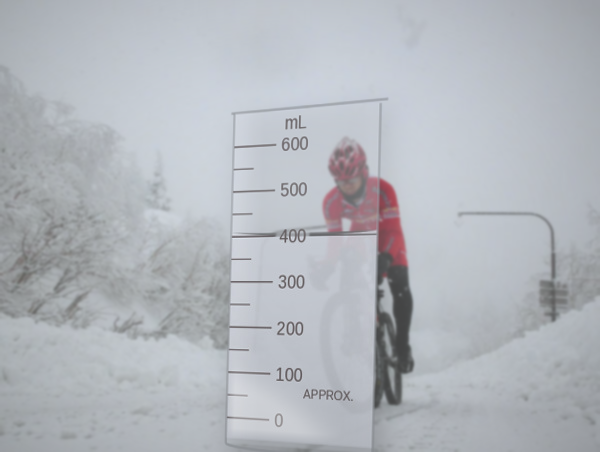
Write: 400 mL
